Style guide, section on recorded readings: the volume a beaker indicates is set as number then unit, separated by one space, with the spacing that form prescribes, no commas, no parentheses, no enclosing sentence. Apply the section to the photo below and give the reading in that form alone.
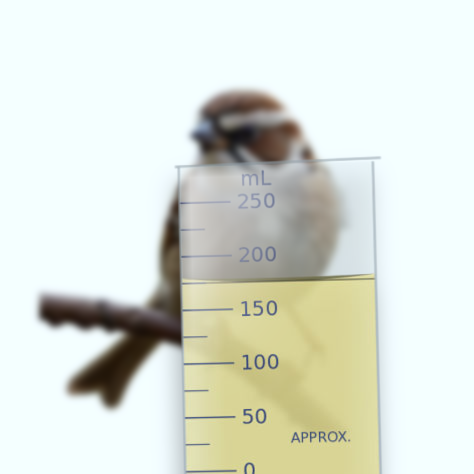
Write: 175 mL
